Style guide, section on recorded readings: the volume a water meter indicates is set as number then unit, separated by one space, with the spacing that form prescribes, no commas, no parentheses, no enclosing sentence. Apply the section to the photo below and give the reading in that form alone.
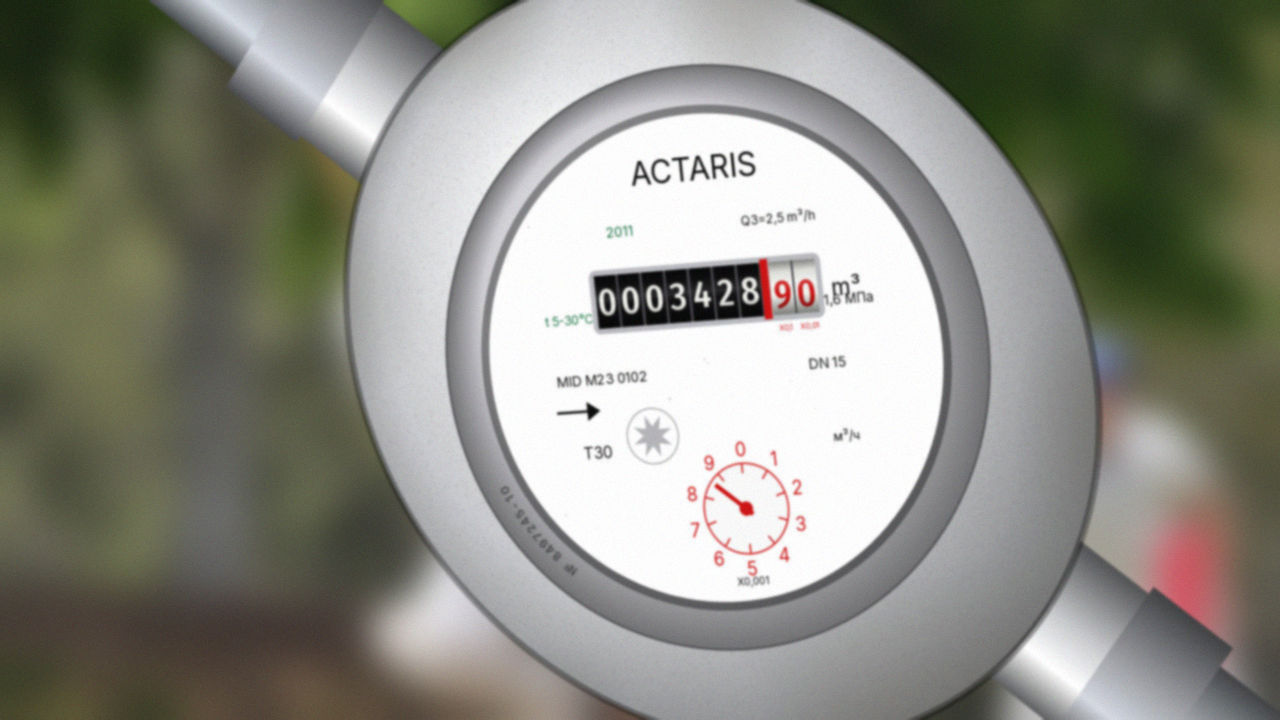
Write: 3428.898 m³
